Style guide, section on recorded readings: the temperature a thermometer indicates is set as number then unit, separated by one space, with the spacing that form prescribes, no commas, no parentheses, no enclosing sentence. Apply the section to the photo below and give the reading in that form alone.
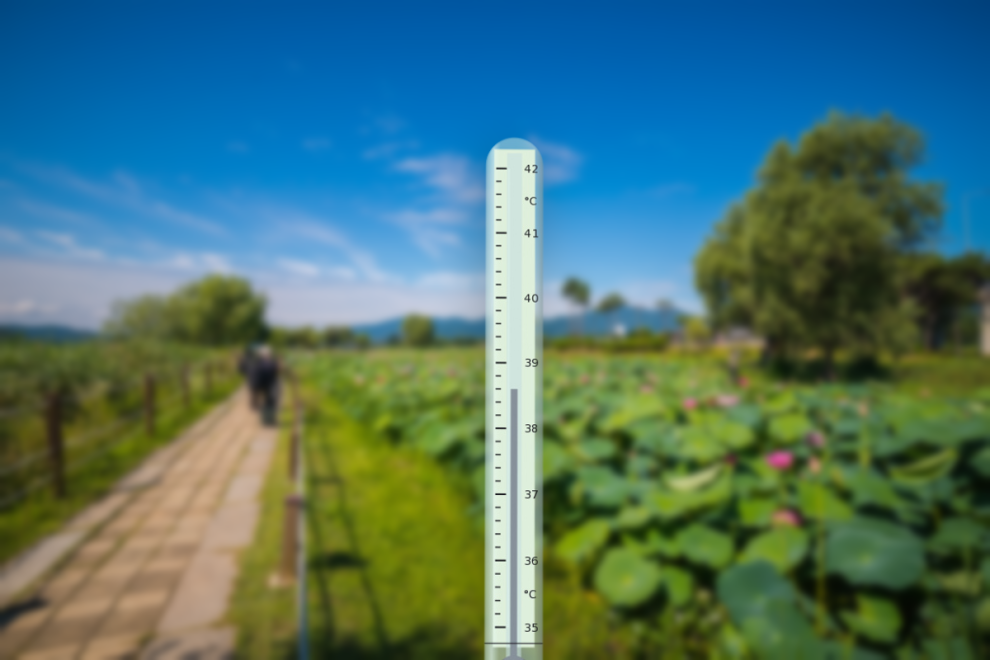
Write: 38.6 °C
